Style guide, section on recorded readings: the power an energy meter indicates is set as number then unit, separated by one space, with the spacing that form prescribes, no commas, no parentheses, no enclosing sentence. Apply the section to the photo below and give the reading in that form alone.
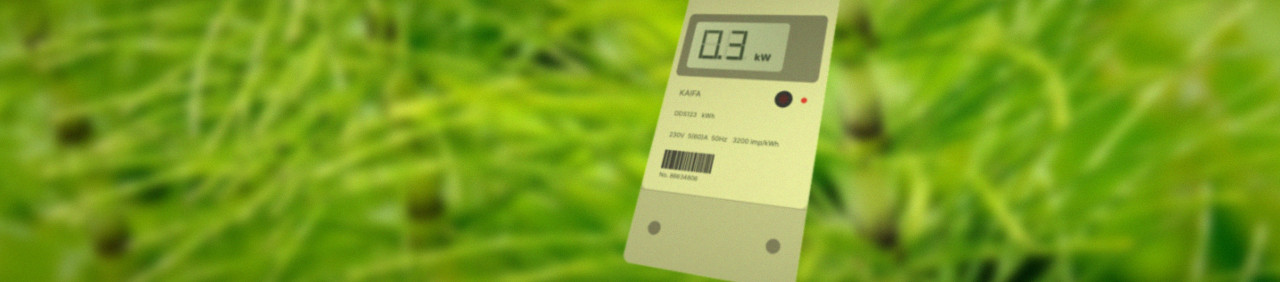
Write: 0.3 kW
